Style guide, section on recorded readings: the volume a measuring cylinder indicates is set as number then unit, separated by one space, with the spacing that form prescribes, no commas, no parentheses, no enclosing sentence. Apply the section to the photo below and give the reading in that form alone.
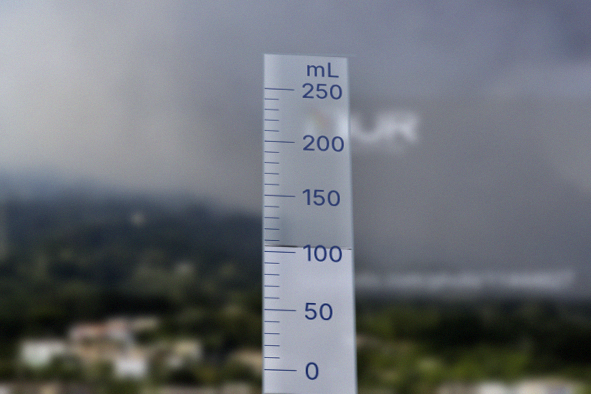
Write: 105 mL
